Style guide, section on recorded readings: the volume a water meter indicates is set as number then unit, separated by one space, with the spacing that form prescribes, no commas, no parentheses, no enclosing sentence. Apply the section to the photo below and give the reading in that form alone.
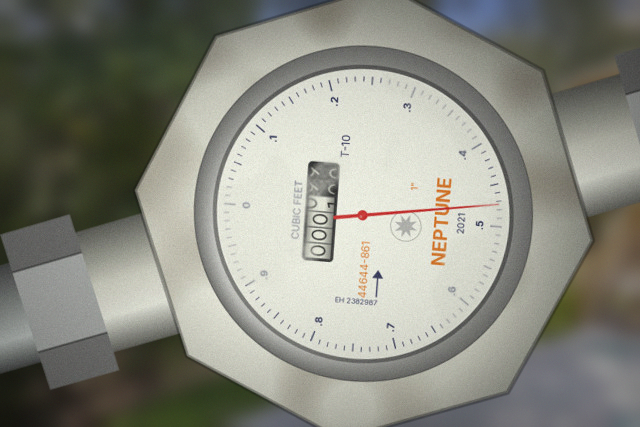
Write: 99.47 ft³
